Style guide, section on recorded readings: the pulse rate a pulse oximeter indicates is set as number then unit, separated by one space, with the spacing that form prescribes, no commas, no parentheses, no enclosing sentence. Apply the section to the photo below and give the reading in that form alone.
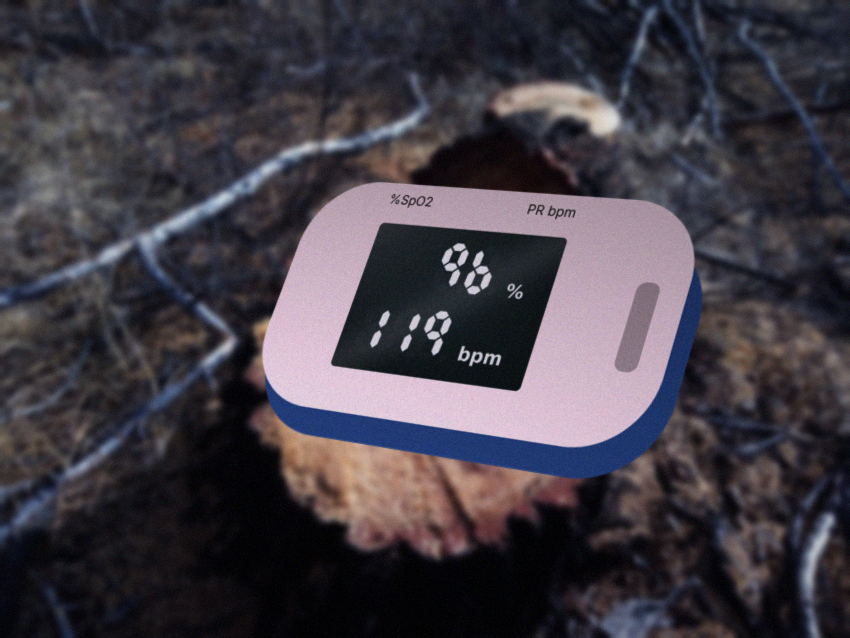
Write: 119 bpm
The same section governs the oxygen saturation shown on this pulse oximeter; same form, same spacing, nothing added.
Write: 96 %
